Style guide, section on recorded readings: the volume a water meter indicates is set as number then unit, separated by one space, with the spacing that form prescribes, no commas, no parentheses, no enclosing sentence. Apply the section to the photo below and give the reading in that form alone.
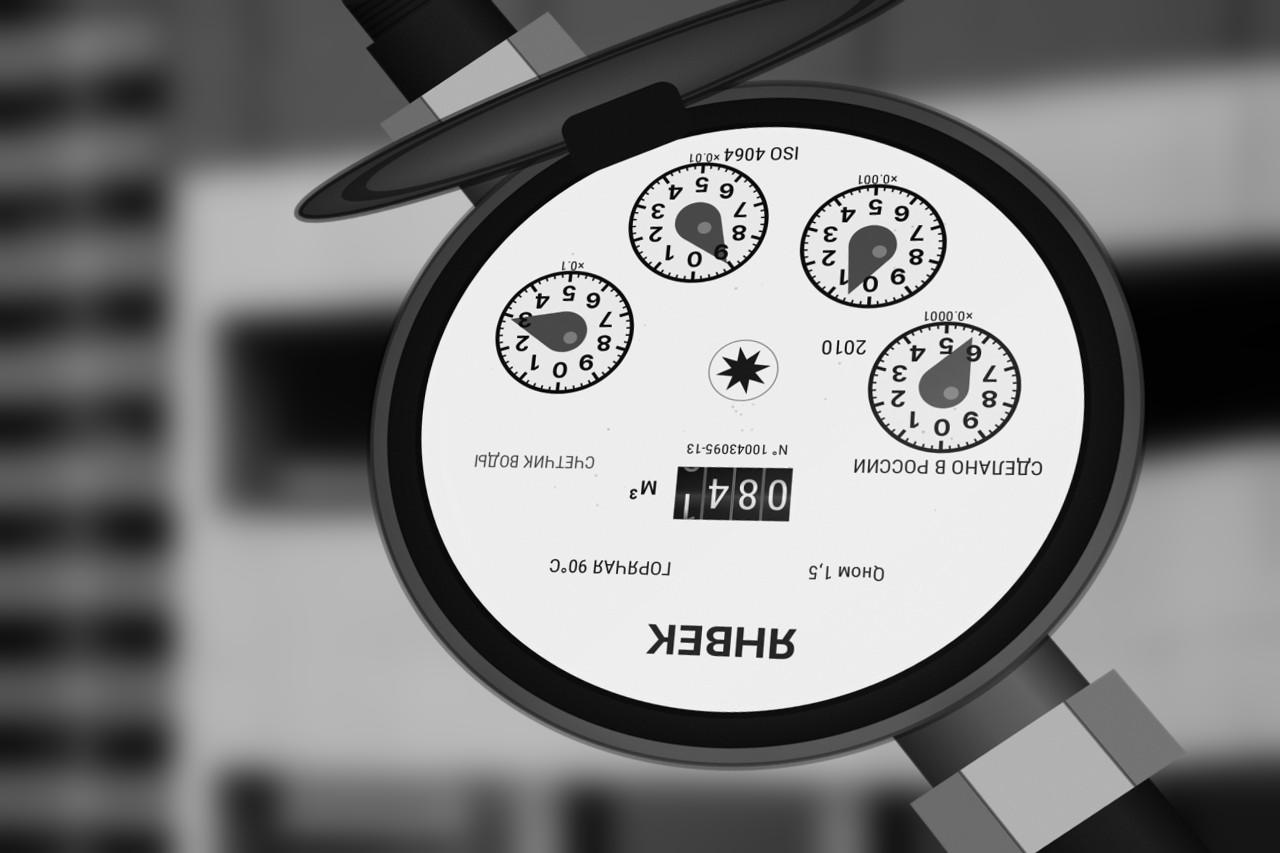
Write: 841.2905 m³
